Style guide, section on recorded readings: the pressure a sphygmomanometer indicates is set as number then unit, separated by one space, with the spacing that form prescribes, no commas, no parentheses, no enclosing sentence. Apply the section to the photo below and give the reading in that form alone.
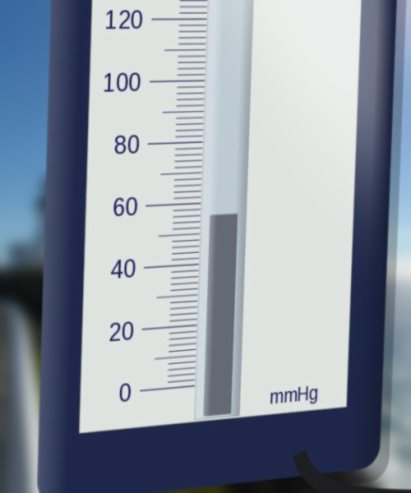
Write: 56 mmHg
